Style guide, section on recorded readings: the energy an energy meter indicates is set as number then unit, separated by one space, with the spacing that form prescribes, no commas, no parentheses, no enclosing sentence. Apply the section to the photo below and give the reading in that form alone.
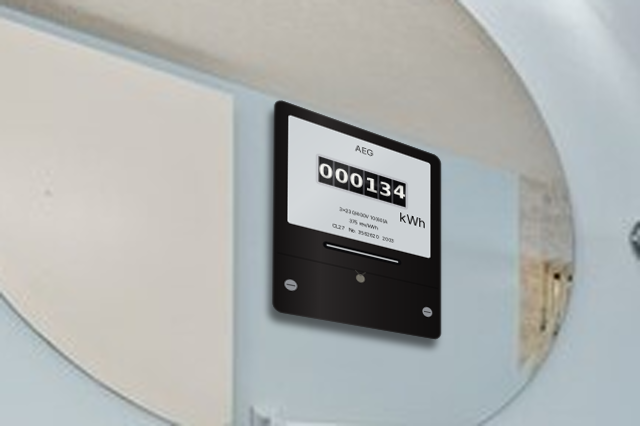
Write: 134 kWh
